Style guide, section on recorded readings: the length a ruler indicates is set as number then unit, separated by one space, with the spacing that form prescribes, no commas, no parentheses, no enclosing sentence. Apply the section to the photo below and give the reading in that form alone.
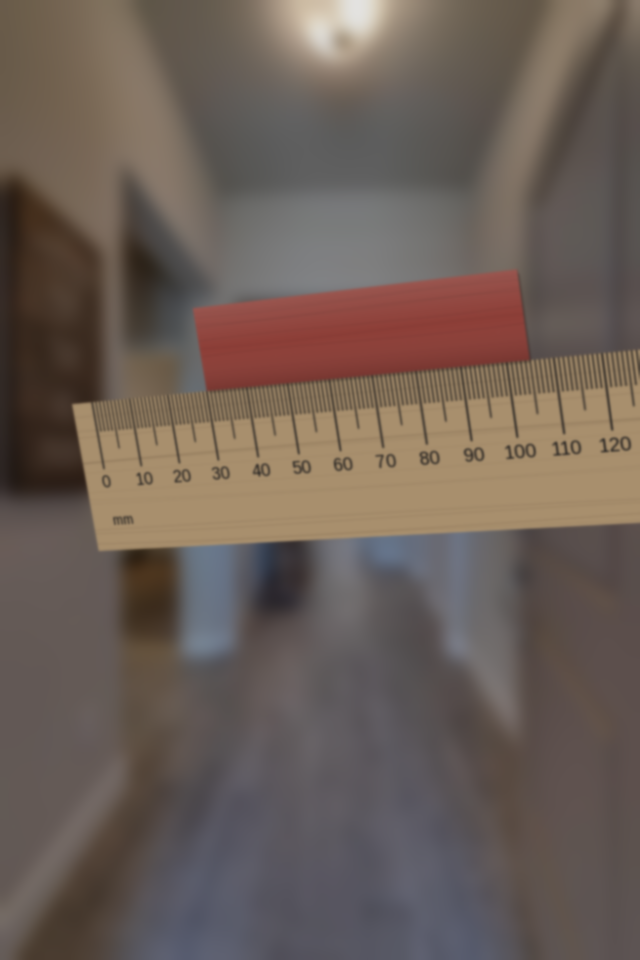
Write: 75 mm
